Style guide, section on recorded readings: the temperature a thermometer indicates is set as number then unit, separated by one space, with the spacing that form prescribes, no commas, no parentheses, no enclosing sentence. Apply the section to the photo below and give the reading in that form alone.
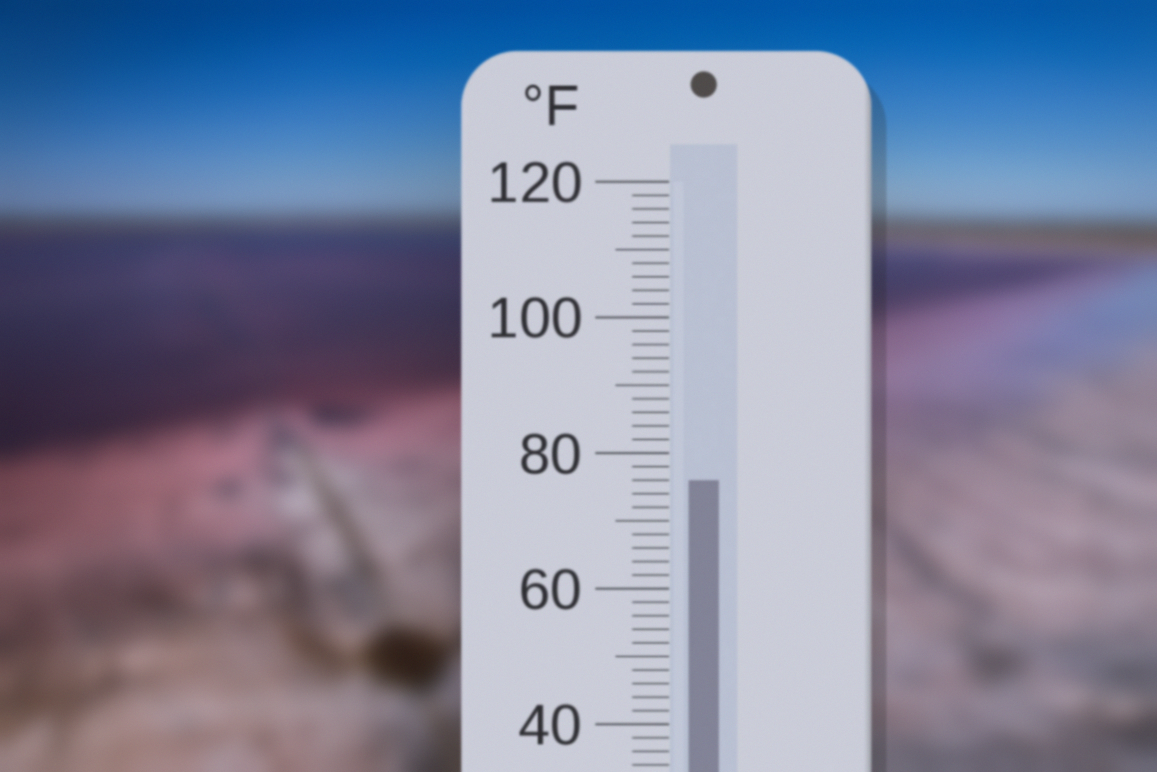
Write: 76 °F
